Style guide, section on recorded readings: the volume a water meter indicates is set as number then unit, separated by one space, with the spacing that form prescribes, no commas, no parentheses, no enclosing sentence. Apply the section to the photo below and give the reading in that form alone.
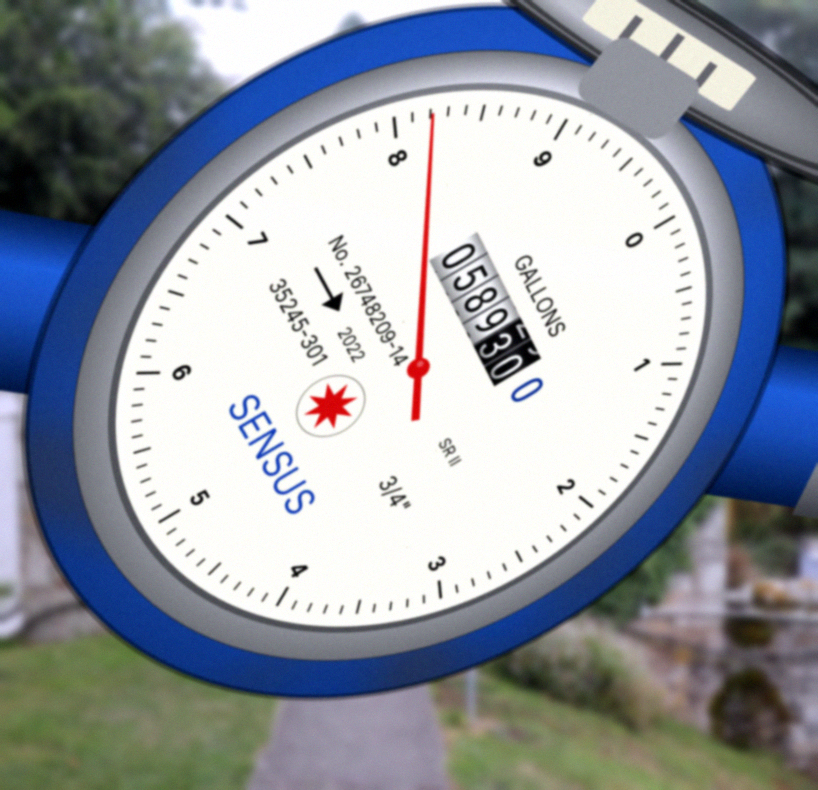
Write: 589298.2 gal
